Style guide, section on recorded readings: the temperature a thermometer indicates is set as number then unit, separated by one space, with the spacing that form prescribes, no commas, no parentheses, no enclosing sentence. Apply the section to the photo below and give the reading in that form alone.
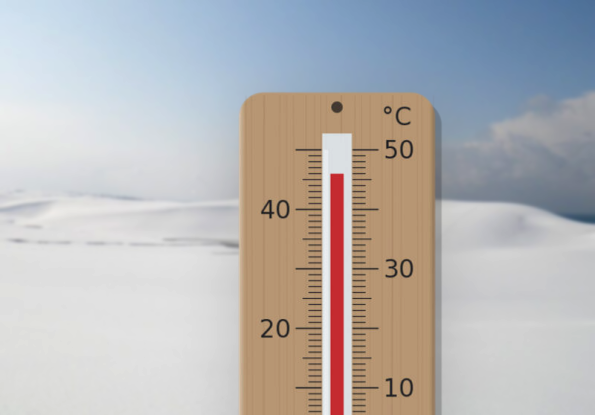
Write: 46 °C
